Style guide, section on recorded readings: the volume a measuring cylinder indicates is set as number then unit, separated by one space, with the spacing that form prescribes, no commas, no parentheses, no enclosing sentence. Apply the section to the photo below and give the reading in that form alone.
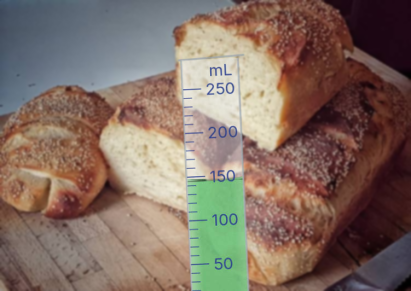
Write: 145 mL
